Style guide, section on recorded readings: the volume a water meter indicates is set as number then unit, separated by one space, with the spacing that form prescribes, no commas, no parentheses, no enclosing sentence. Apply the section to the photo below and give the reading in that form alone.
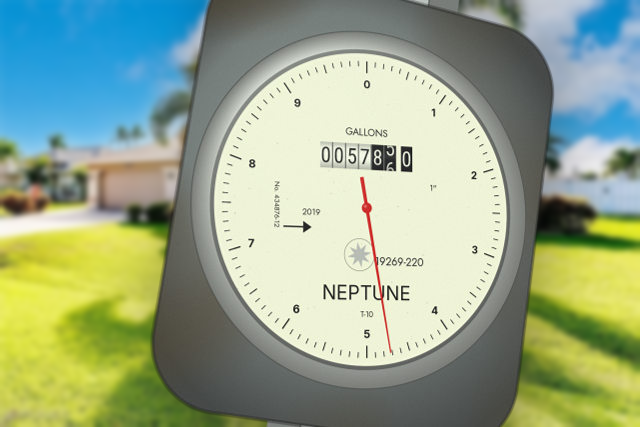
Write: 57854.7 gal
